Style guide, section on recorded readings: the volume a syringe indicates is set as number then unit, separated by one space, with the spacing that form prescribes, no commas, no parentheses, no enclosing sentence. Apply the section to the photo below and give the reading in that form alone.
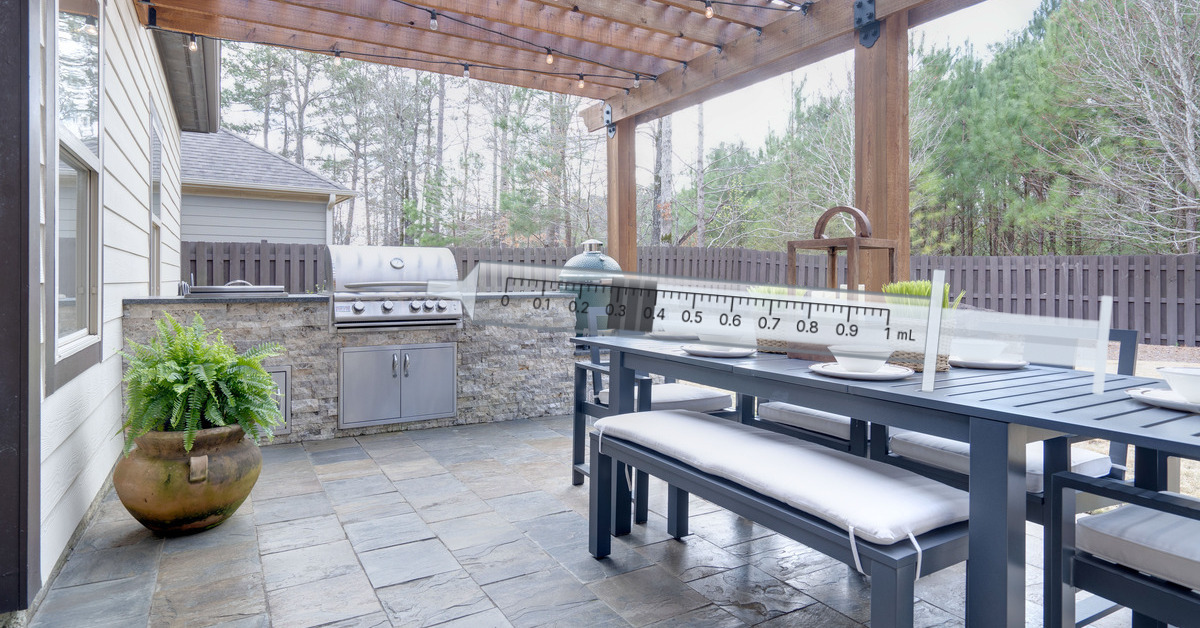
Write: 0.28 mL
